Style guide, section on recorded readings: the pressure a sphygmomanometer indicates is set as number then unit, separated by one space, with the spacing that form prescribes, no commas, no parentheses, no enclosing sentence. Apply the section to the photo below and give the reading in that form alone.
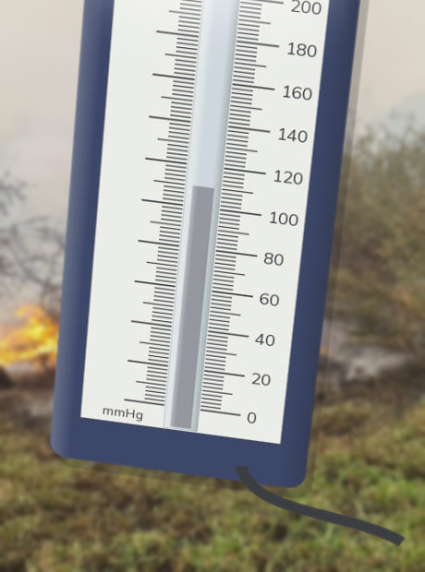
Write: 110 mmHg
